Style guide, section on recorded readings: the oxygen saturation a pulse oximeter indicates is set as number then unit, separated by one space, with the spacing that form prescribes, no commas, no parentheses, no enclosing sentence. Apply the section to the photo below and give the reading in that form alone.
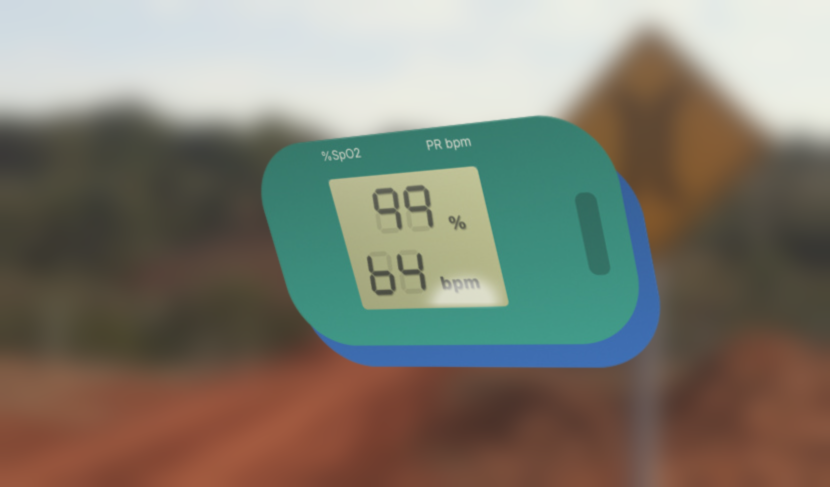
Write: 99 %
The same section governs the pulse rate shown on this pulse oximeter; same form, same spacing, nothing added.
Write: 64 bpm
